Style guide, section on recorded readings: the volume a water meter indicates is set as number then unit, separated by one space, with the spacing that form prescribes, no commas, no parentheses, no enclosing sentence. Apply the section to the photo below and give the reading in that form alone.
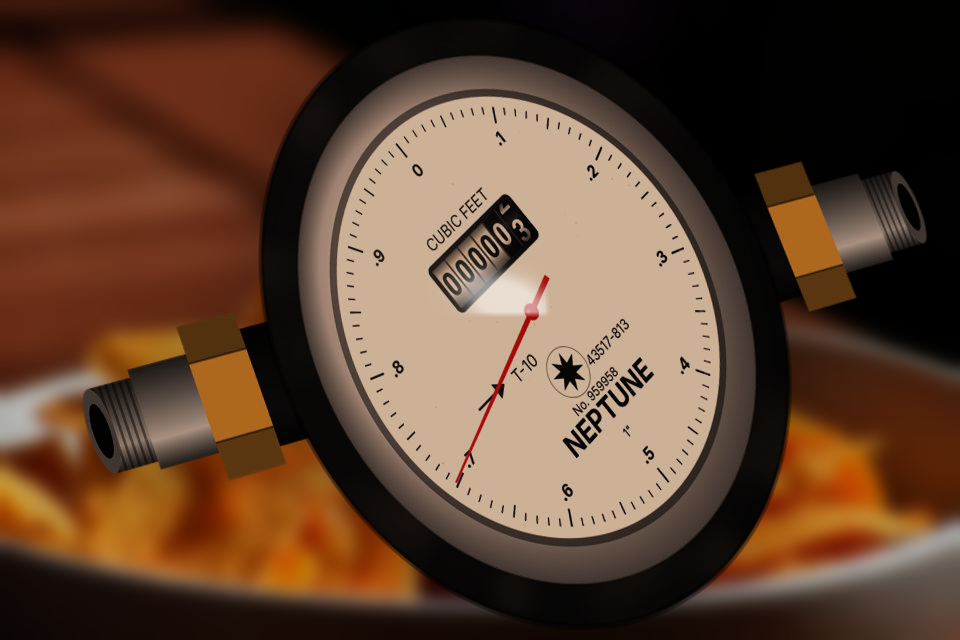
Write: 2.70 ft³
